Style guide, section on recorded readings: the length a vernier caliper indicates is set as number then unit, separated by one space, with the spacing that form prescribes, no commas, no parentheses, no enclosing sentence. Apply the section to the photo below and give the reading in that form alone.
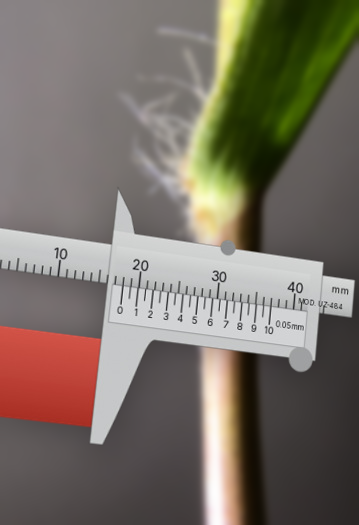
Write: 18.0 mm
